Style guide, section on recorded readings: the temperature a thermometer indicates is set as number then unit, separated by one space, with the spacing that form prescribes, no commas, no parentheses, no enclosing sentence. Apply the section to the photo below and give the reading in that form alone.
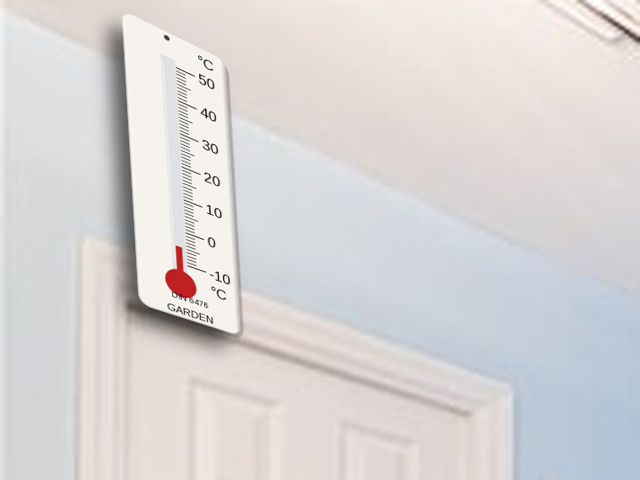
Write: -5 °C
